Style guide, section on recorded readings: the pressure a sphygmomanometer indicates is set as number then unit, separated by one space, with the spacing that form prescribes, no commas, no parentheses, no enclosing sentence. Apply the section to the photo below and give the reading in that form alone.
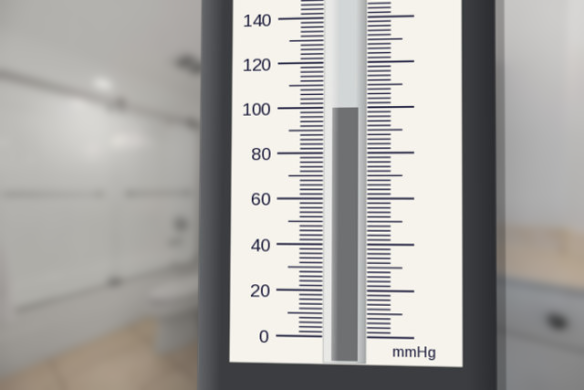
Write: 100 mmHg
